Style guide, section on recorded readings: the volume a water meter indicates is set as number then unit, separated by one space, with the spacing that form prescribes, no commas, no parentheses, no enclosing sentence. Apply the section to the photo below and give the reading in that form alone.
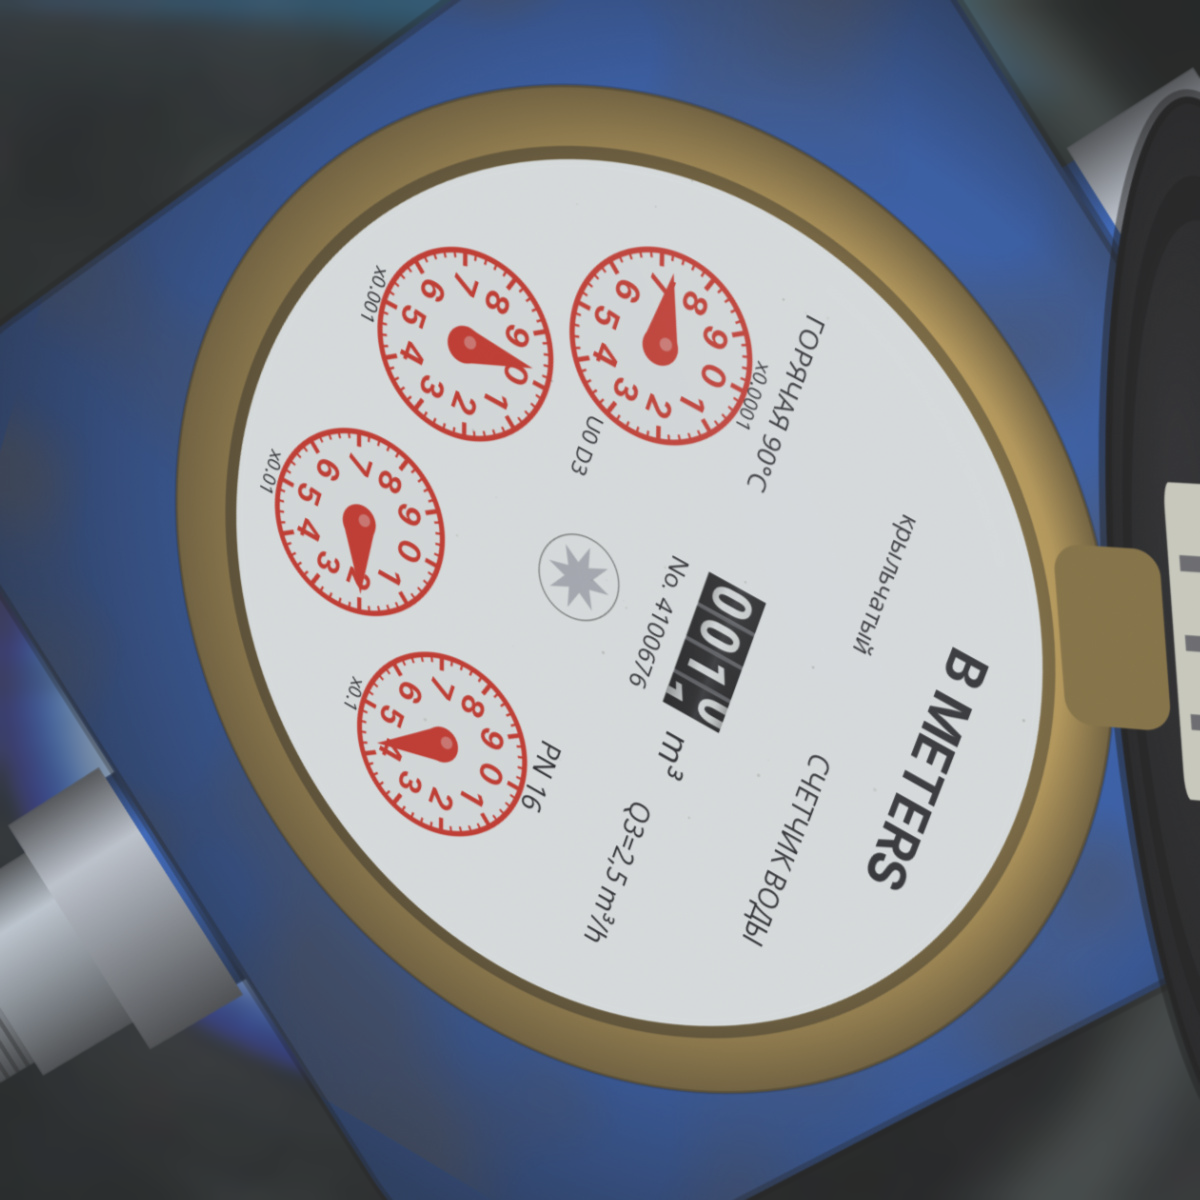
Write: 10.4197 m³
